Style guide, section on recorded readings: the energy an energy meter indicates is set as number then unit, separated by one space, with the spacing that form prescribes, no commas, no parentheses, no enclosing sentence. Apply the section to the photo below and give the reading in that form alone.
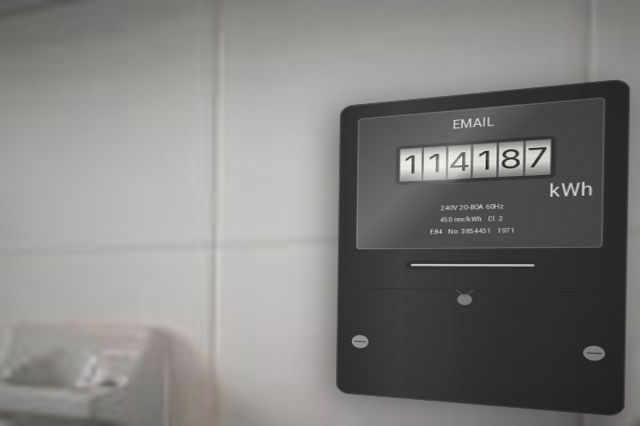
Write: 114187 kWh
